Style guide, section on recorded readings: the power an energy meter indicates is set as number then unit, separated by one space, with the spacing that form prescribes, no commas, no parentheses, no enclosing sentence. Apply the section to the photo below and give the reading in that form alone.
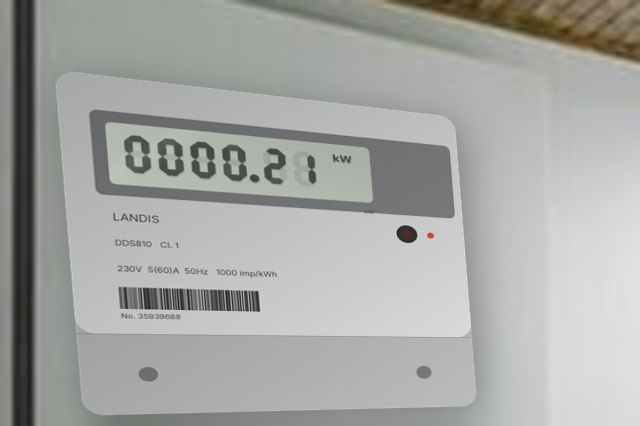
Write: 0.21 kW
